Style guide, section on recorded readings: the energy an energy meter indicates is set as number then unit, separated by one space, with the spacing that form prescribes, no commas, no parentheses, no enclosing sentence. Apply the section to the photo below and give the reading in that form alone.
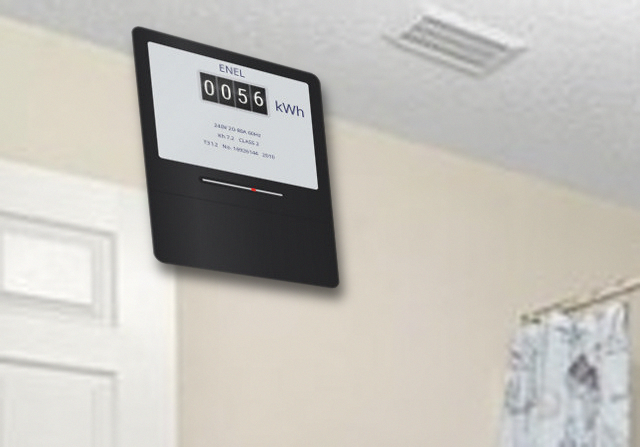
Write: 56 kWh
